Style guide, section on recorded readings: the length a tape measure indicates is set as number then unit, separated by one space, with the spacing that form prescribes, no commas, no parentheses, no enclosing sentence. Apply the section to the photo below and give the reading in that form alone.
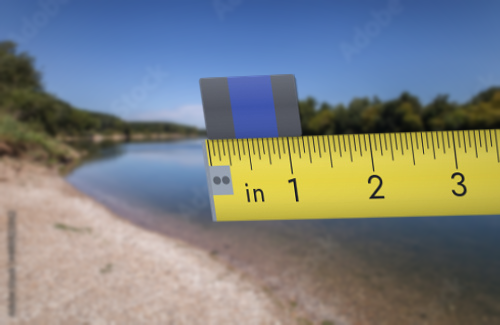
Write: 1.1875 in
